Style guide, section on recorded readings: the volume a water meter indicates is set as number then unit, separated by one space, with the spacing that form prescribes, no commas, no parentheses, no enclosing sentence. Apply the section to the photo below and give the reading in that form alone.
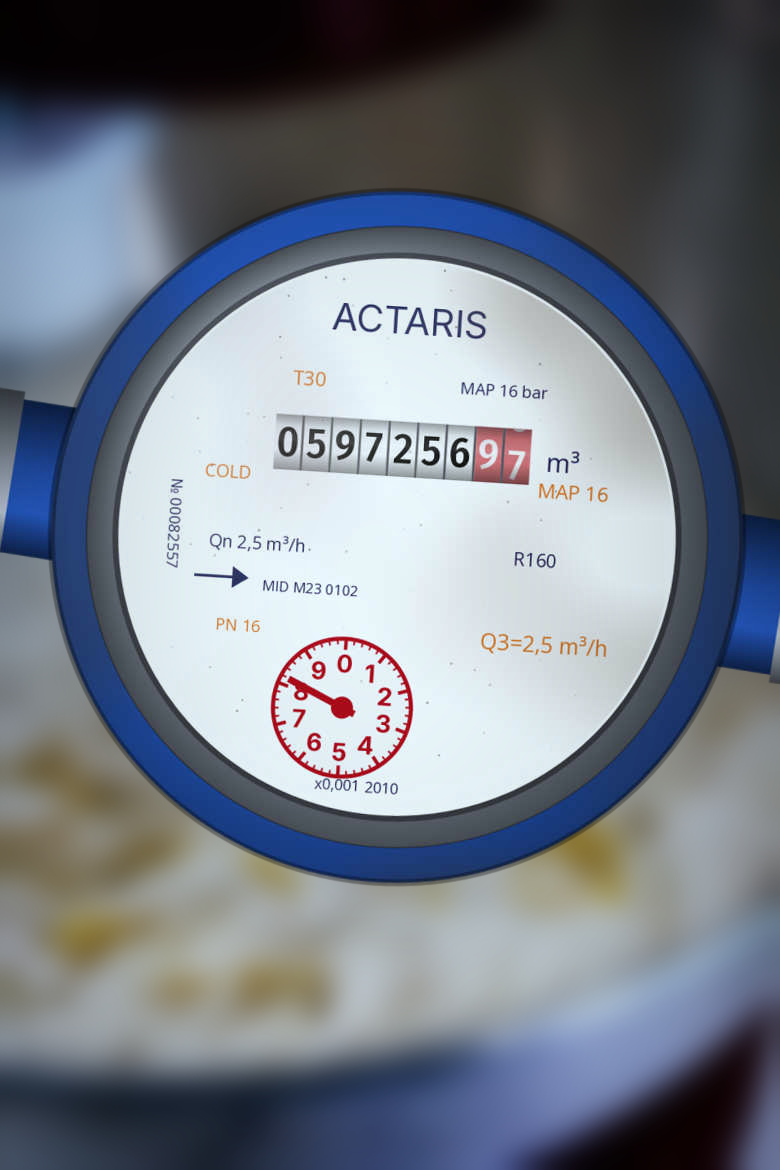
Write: 597256.968 m³
